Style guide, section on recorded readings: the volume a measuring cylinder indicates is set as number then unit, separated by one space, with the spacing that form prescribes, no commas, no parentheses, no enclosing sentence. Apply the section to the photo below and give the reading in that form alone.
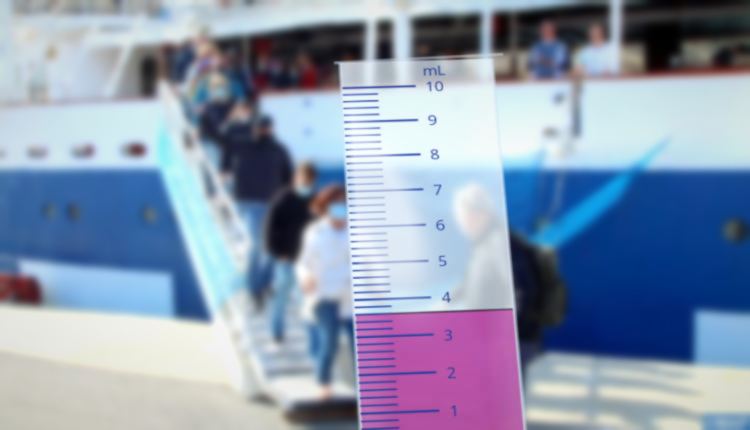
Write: 3.6 mL
